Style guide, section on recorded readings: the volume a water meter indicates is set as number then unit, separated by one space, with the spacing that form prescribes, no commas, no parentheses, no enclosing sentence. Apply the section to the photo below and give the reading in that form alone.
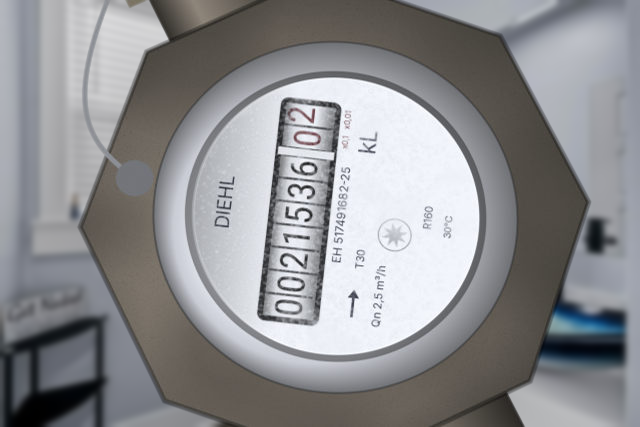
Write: 21536.02 kL
